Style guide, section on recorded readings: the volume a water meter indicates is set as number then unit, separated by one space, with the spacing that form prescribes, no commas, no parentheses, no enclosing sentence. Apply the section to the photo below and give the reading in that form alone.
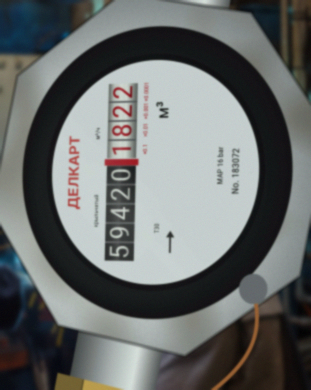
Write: 59420.1822 m³
